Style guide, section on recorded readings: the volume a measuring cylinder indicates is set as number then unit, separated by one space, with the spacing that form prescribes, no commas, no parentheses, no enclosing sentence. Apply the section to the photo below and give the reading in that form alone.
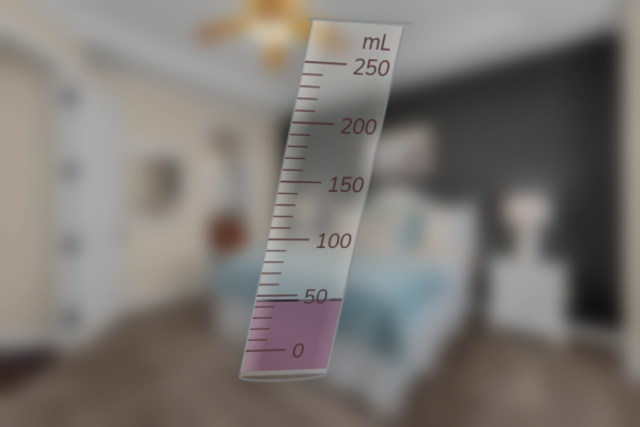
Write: 45 mL
